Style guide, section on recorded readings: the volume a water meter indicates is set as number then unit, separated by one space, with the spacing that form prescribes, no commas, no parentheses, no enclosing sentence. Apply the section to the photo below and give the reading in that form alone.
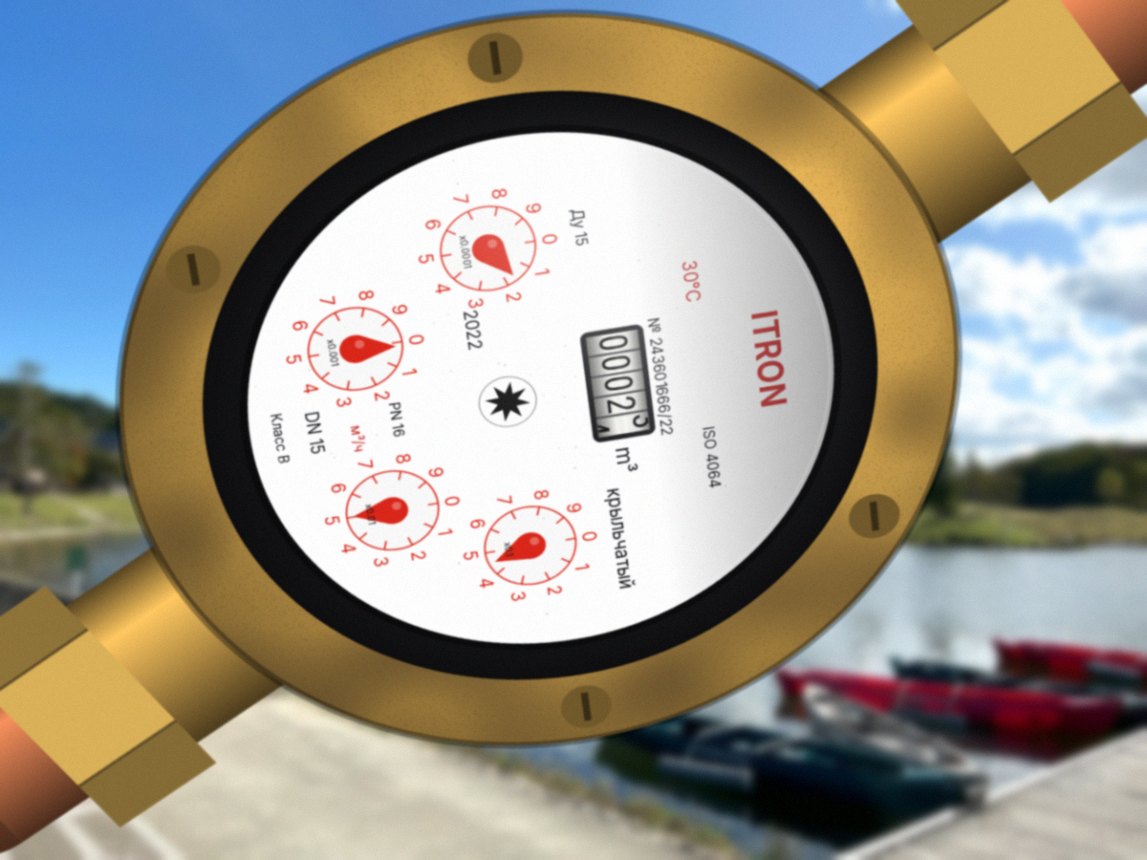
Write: 23.4501 m³
